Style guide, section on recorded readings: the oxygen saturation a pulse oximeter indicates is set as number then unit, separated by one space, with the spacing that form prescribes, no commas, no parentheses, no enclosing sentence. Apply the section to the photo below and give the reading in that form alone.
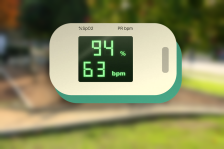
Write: 94 %
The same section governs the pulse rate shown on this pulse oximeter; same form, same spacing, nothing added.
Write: 63 bpm
